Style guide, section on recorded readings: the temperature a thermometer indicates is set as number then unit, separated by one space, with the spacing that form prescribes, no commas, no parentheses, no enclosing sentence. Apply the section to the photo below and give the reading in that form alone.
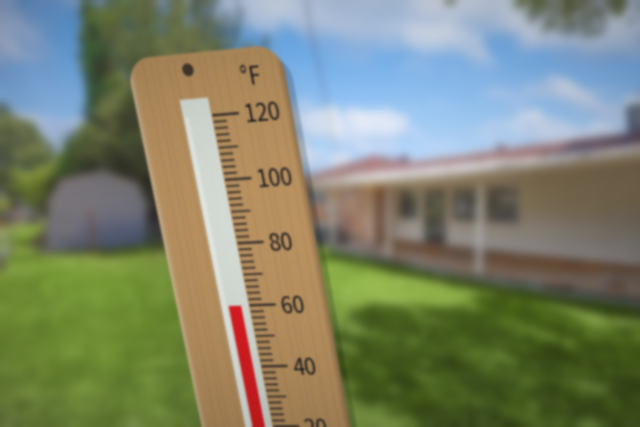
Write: 60 °F
